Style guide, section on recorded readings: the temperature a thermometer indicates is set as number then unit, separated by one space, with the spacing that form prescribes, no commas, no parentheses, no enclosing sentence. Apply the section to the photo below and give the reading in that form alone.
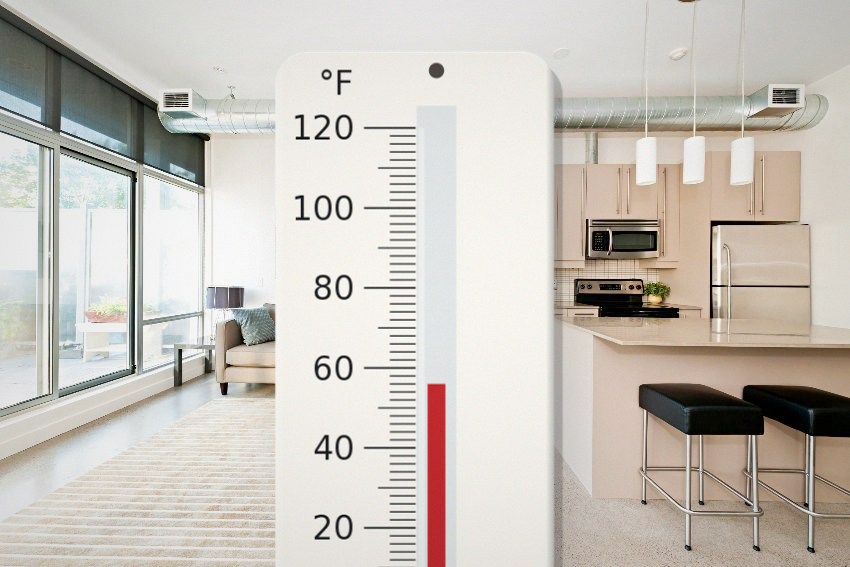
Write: 56 °F
